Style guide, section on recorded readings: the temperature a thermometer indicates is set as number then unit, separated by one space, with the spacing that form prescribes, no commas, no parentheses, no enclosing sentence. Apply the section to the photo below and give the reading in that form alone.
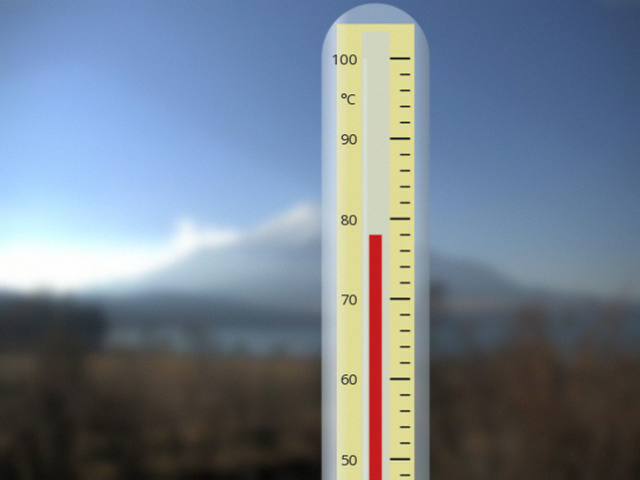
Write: 78 °C
